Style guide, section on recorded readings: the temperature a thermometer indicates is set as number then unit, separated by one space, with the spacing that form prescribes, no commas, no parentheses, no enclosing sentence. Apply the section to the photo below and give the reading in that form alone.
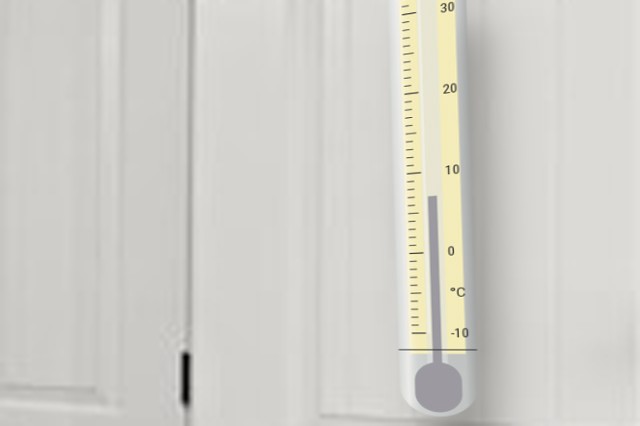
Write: 7 °C
